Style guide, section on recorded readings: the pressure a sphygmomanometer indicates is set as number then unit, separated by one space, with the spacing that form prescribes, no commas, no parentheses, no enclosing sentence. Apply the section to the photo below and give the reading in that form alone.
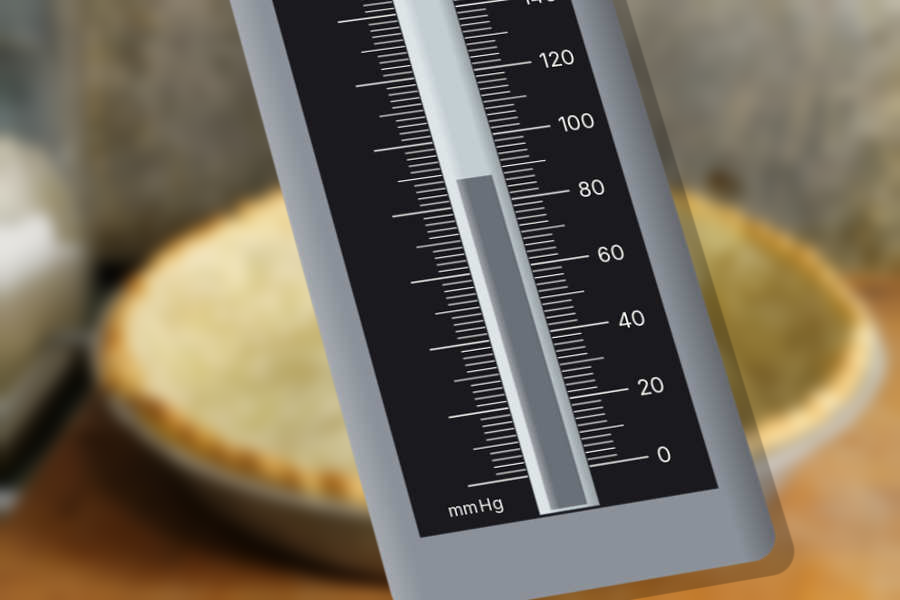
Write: 88 mmHg
